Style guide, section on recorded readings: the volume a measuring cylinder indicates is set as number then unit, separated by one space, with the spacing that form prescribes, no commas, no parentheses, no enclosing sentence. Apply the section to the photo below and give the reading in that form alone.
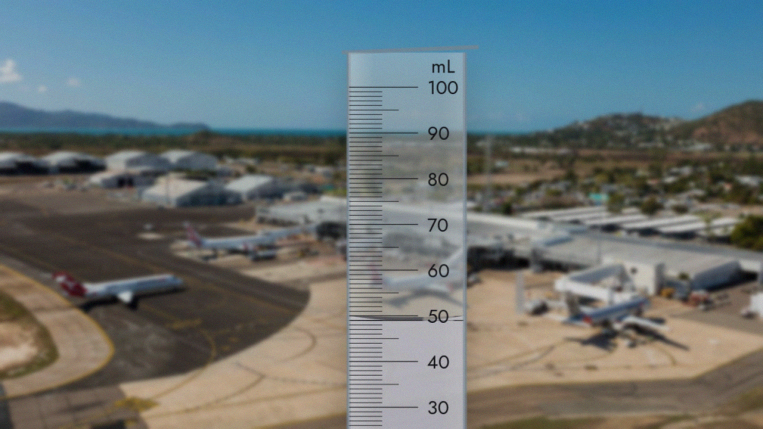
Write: 49 mL
